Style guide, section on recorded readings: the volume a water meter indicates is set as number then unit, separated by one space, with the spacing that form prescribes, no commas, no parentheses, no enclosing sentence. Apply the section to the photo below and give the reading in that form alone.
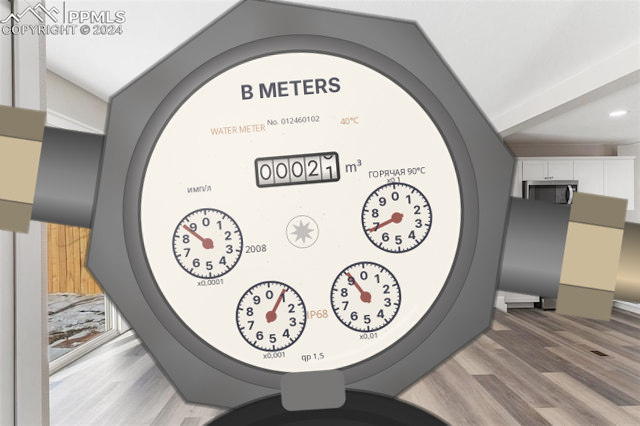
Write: 20.6908 m³
